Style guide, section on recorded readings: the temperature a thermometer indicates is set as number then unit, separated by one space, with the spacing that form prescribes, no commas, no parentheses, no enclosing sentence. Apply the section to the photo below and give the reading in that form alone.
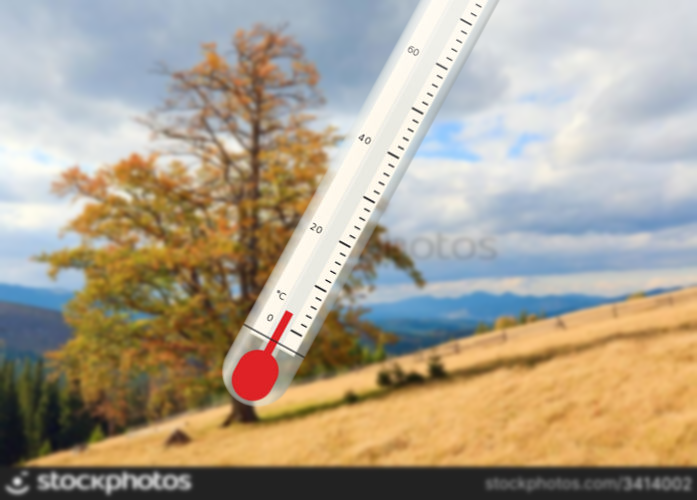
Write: 3 °C
